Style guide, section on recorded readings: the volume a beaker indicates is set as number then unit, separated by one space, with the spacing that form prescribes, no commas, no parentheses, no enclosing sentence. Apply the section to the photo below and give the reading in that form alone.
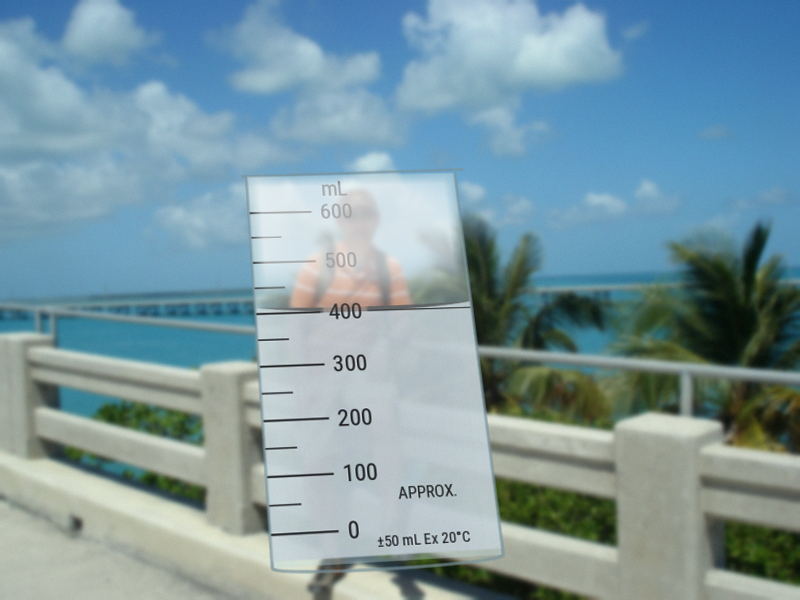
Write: 400 mL
